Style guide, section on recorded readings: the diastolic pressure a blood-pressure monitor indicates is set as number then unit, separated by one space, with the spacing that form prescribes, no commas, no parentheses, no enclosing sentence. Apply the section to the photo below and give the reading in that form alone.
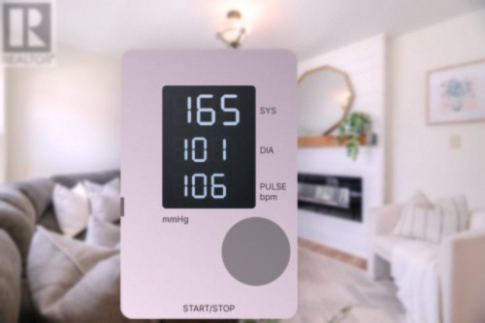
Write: 101 mmHg
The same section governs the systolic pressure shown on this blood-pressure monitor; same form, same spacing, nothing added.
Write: 165 mmHg
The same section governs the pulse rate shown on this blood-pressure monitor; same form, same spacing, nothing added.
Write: 106 bpm
